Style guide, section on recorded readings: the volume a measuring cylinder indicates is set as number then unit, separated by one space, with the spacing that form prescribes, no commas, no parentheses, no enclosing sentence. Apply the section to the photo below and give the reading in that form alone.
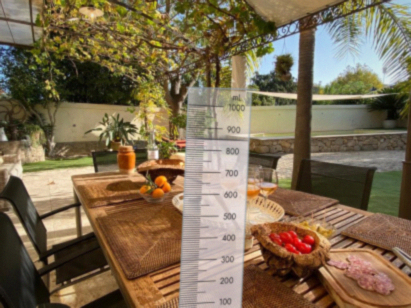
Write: 850 mL
